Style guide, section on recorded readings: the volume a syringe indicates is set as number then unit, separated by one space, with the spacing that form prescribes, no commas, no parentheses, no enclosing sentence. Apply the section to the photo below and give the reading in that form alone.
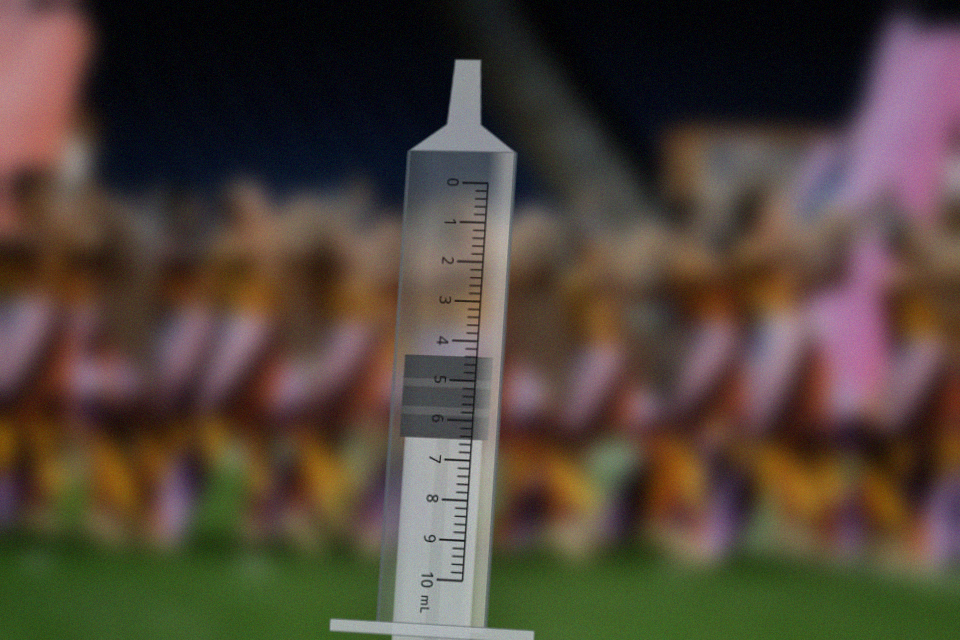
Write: 4.4 mL
